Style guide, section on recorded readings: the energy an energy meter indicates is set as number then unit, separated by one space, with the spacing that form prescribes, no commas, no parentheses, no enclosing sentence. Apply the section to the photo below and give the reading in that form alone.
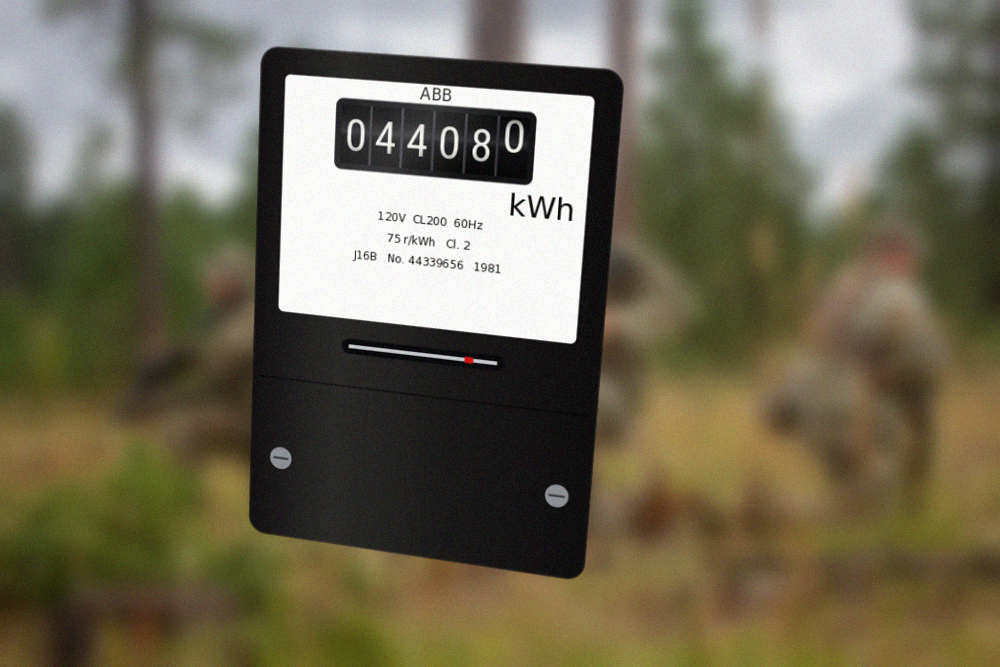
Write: 44080 kWh
